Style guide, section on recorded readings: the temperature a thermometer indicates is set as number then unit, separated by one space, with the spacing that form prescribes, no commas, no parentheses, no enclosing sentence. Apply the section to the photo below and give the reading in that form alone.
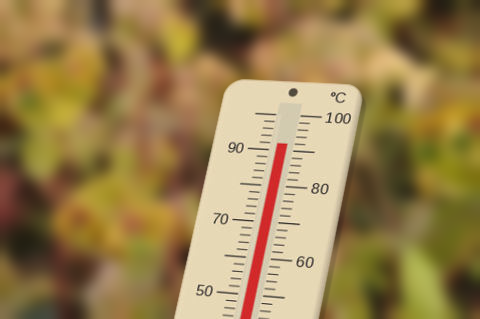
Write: 92 °C
